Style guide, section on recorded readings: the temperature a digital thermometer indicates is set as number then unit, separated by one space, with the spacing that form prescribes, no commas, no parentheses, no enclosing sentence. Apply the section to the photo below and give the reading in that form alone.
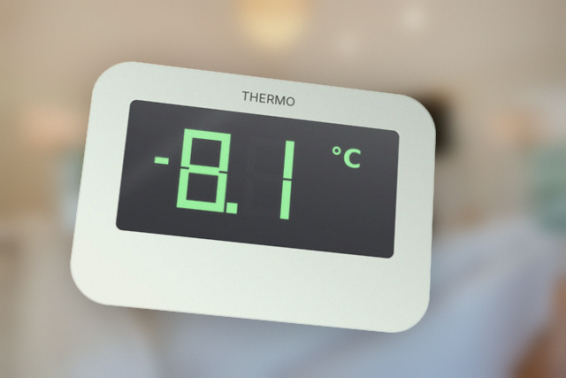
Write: -8.1 °C
